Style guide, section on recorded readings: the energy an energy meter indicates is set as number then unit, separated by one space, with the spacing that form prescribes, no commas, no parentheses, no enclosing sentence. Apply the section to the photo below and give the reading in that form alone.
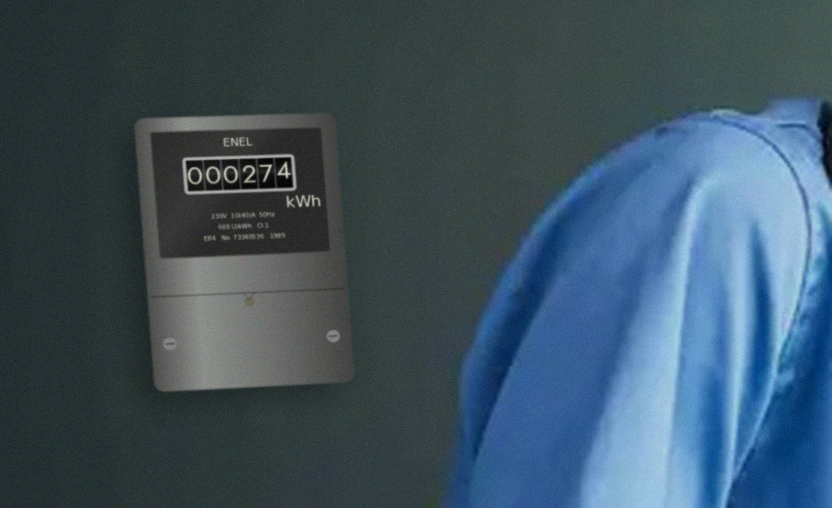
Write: 274 kWh
